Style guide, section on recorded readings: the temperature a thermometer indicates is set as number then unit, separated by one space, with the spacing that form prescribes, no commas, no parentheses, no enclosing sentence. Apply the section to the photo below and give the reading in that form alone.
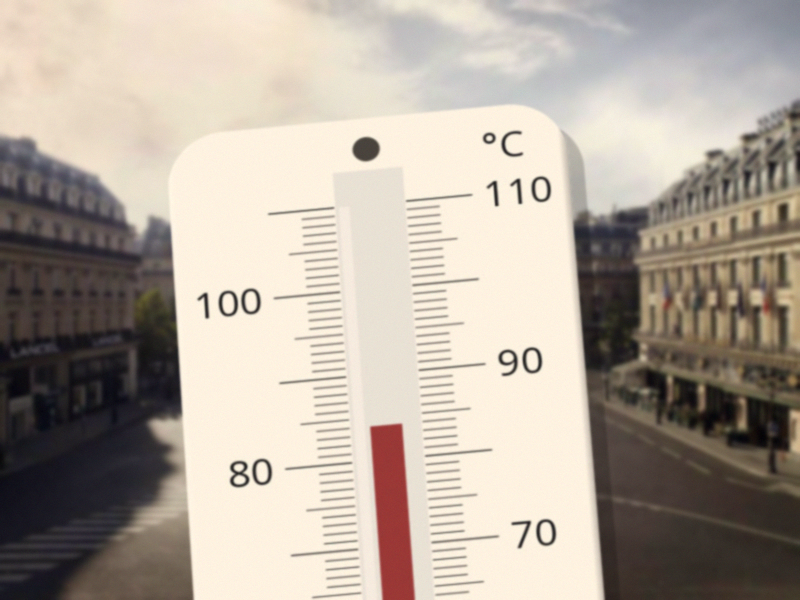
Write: 84 °C
